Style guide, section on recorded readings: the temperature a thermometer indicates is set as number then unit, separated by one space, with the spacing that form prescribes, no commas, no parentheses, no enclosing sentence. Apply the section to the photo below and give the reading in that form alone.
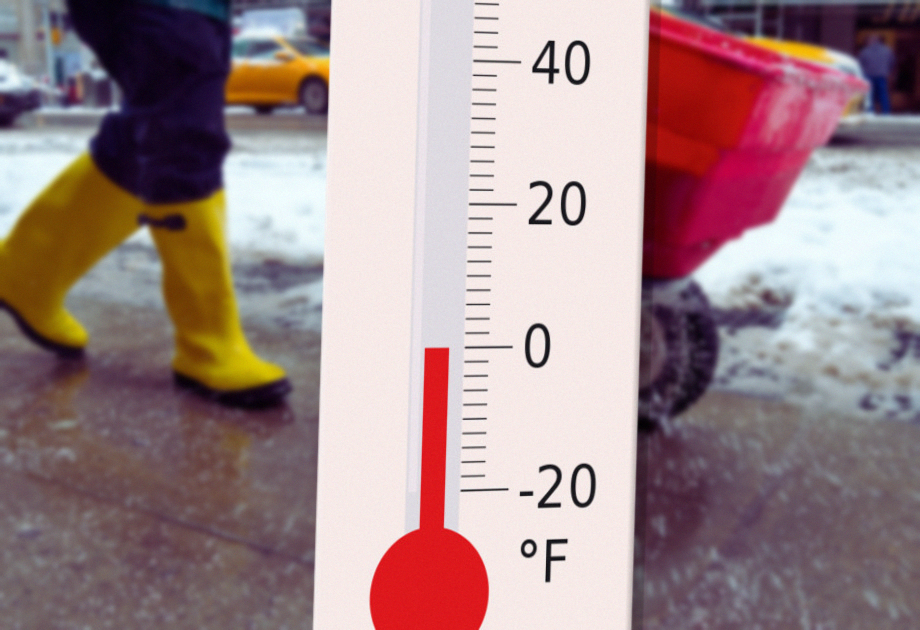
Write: 0 °F
